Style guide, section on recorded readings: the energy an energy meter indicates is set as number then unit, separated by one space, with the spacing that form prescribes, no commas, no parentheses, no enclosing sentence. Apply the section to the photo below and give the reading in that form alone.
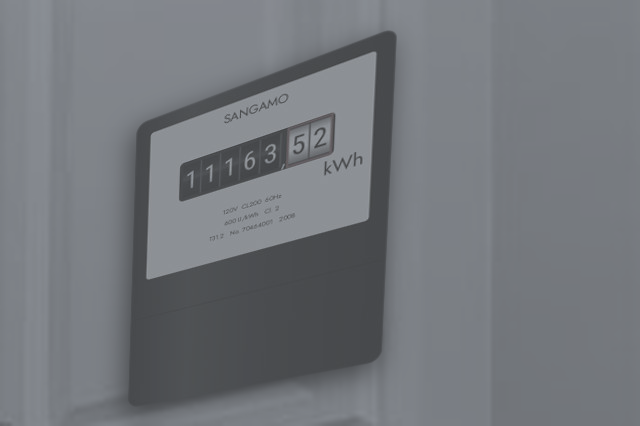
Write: 11163.52 kWh
